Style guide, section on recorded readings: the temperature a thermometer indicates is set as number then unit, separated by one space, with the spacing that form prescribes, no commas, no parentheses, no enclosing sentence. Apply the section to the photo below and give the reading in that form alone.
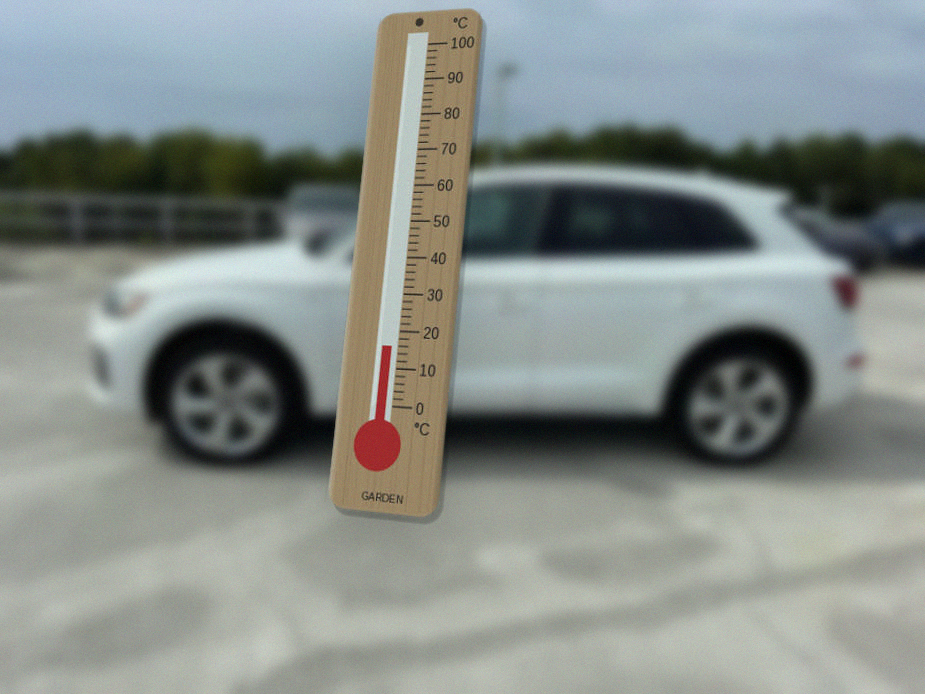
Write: 16 °C
